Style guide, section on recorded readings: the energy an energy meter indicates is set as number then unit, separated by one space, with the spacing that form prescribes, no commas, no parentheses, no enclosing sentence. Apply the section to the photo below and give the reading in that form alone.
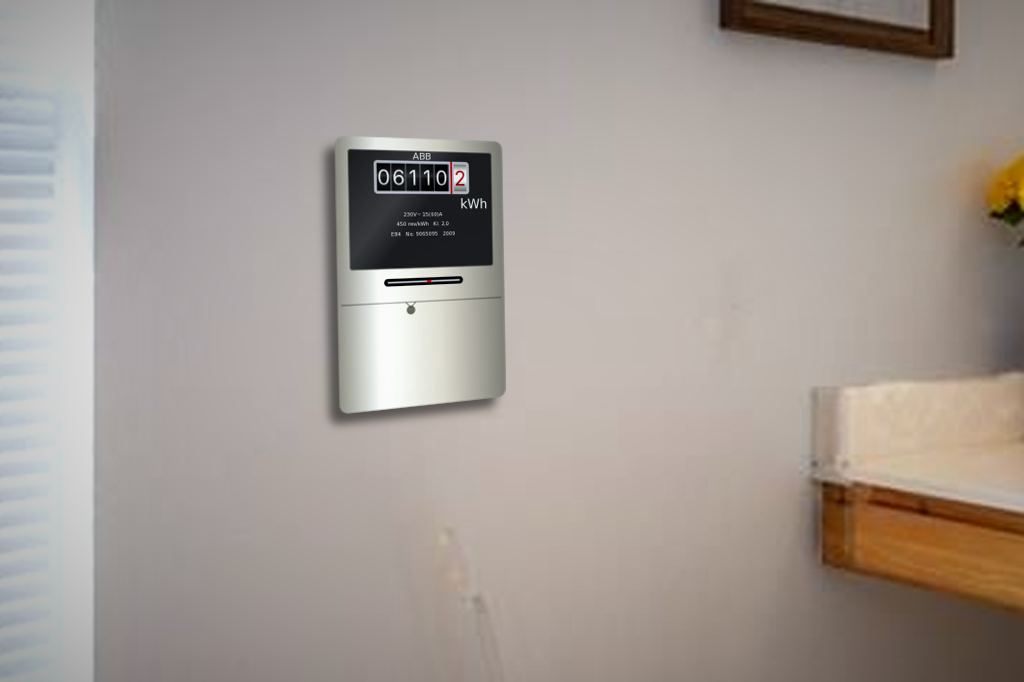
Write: 6110.2 kWh
